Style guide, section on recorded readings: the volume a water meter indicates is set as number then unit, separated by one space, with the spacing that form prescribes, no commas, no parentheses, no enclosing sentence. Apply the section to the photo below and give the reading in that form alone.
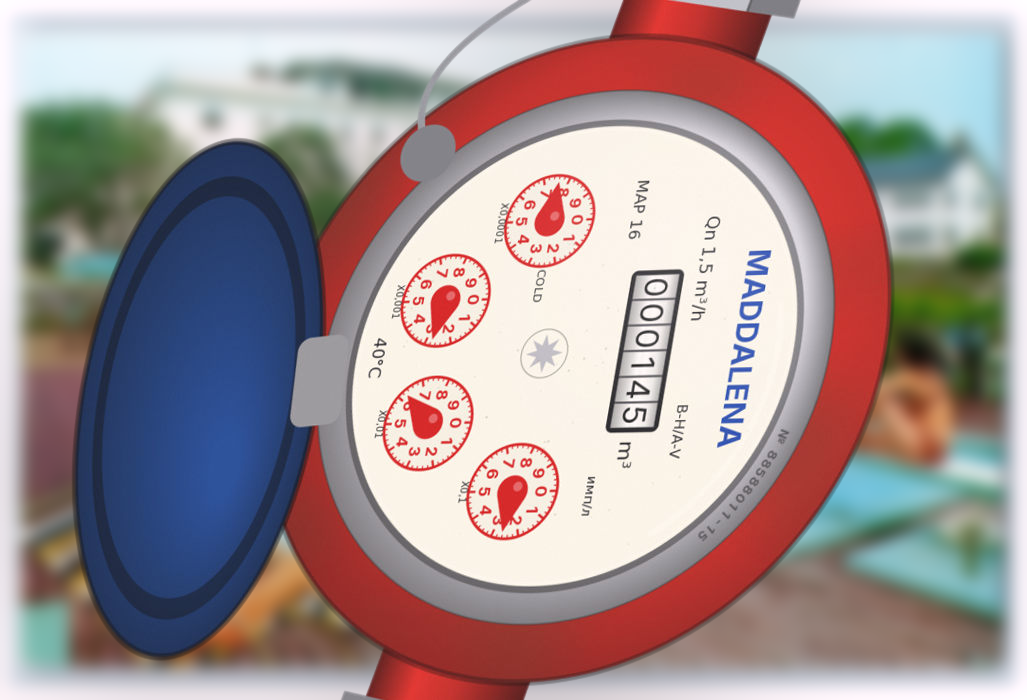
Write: 145.2627 m³
